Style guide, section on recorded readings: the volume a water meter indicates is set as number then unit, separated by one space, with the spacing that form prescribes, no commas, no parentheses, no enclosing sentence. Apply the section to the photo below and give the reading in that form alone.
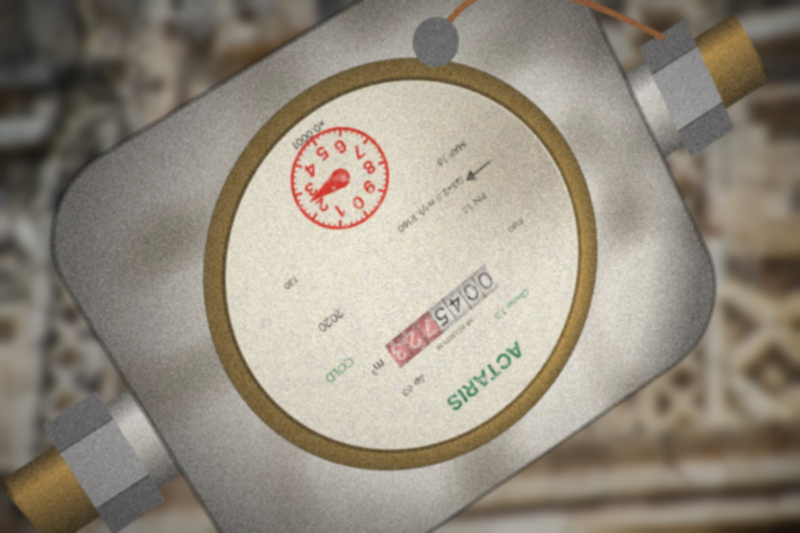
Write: 45.7232 m³
